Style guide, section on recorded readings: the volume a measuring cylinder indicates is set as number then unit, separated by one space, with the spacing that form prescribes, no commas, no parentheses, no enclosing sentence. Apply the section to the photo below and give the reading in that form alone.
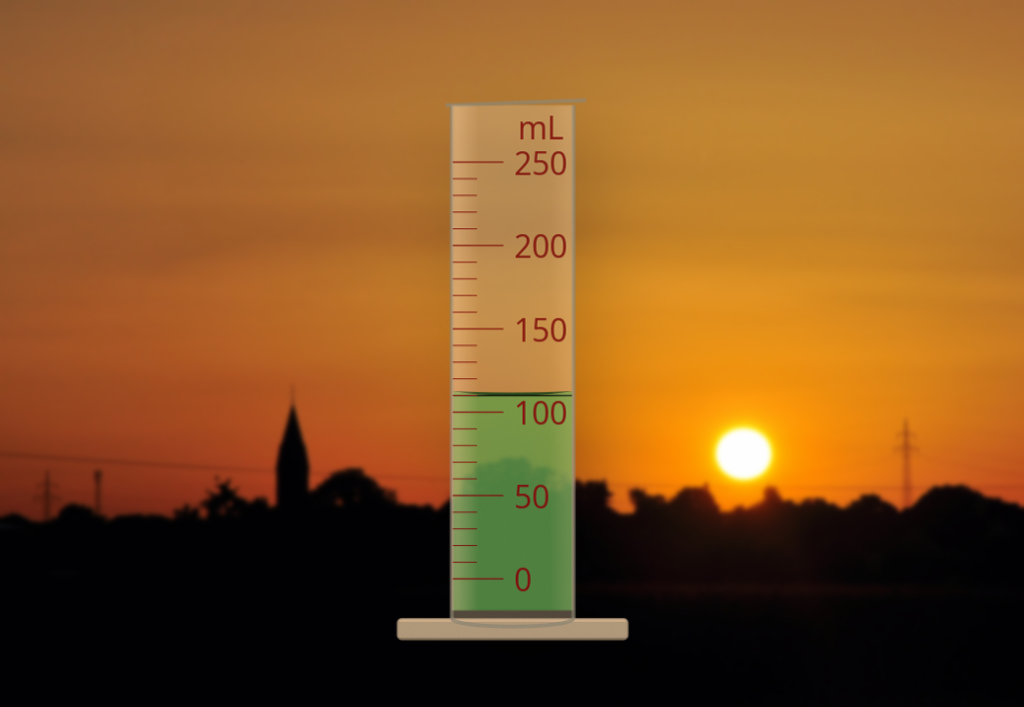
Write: 110 mL
